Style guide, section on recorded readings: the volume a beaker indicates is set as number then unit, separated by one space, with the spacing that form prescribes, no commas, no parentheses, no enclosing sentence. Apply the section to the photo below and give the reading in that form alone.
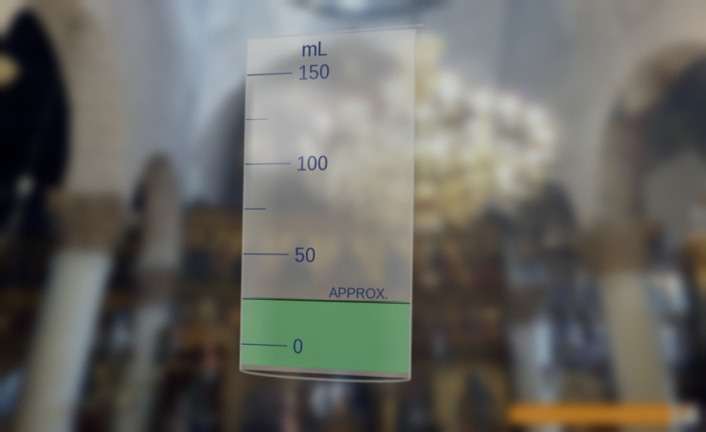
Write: 25 mL
